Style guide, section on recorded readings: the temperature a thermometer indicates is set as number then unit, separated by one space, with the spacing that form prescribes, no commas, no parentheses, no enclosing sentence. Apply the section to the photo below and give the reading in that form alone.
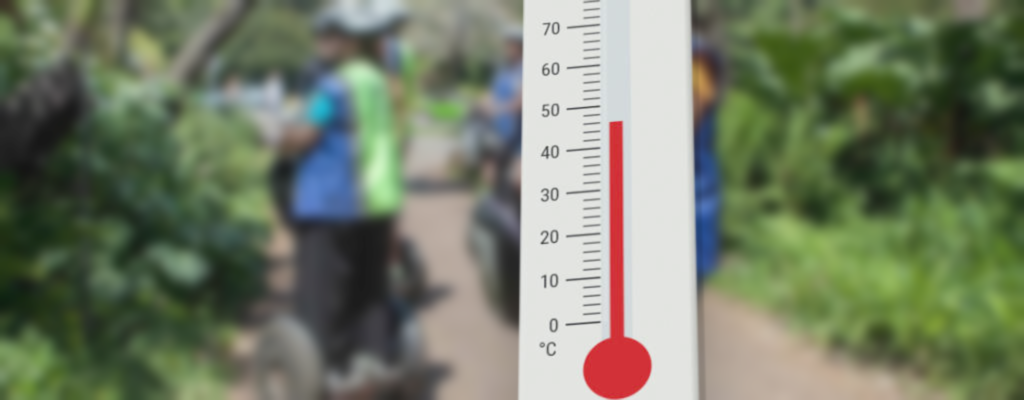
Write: 46 °C
